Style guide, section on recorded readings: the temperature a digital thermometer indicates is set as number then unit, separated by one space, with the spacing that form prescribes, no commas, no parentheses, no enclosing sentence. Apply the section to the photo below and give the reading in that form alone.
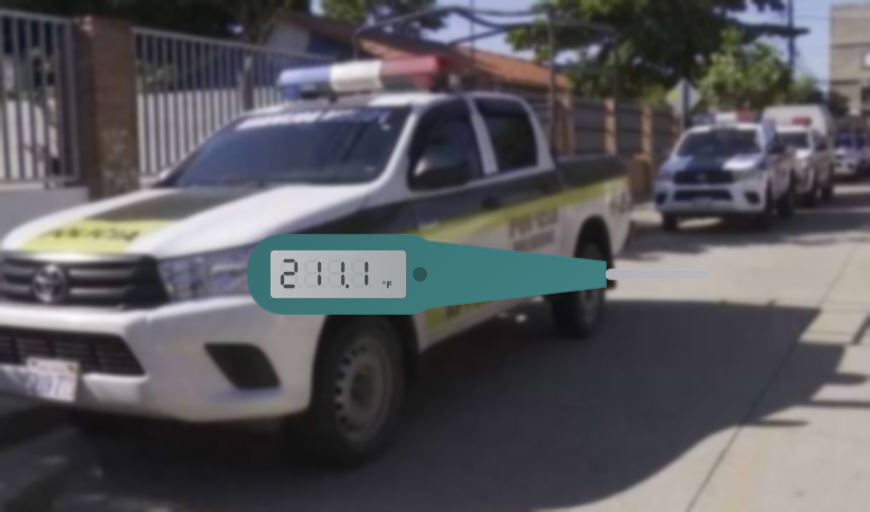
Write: 211.1 °F
